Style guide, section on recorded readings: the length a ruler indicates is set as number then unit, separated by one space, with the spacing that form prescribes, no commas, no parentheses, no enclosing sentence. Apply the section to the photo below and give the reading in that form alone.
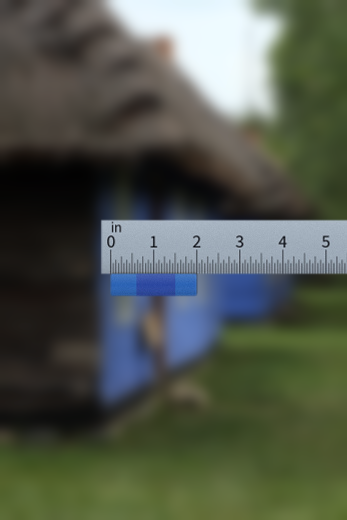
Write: 2 in
